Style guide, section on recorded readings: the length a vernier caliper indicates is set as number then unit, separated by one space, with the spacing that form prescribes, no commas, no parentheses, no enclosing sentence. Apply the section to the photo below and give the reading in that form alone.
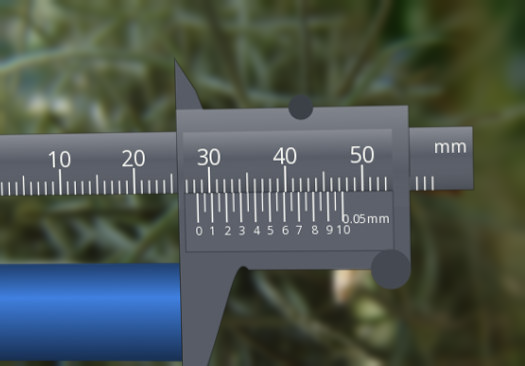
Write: 28.4 mm
